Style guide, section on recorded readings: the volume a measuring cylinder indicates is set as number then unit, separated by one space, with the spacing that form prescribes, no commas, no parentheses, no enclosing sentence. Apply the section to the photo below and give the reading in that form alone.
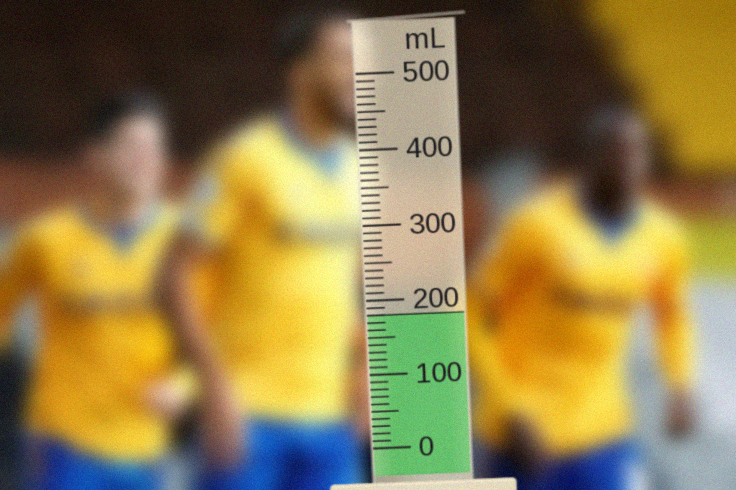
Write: 180 mL
